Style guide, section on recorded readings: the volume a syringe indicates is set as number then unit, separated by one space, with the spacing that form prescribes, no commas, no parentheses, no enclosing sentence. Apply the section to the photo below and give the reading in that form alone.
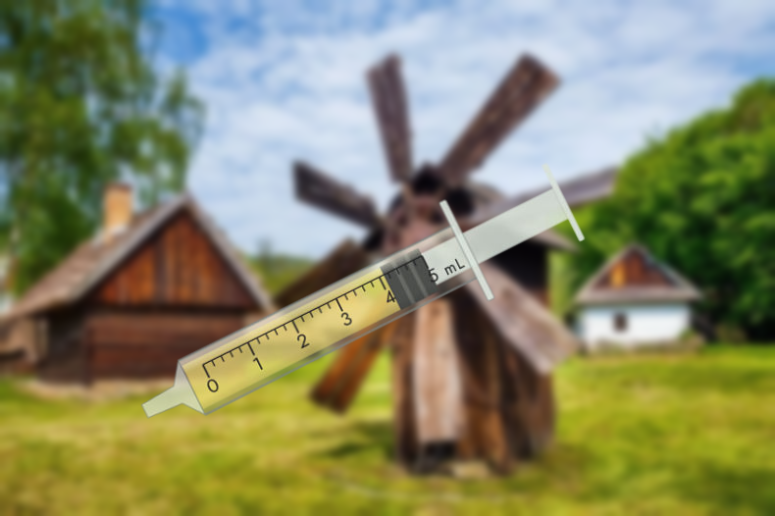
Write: 4.1 mL
